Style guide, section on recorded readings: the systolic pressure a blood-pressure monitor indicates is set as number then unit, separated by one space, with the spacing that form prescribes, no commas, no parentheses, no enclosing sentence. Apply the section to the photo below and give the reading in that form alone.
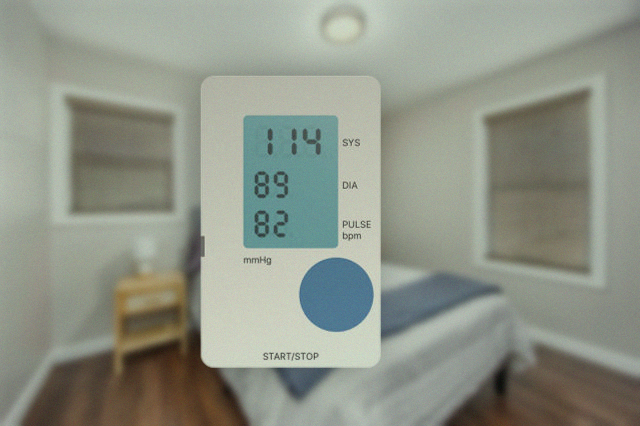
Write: 114 mmHg
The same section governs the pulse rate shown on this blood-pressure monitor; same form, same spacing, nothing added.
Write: 82 bpm
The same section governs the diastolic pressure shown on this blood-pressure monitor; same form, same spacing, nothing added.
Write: 89 mmHg
